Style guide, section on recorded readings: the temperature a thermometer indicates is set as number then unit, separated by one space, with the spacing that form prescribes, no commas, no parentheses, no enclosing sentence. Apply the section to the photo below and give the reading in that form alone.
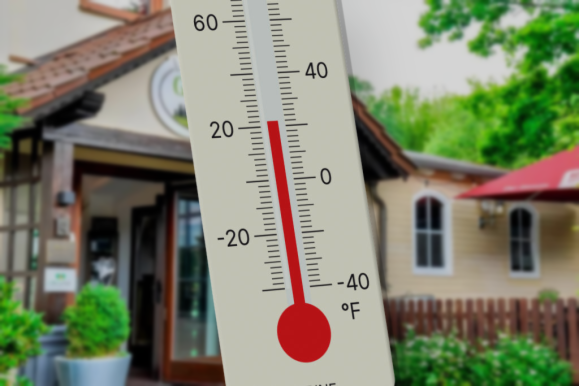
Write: 22 °F
